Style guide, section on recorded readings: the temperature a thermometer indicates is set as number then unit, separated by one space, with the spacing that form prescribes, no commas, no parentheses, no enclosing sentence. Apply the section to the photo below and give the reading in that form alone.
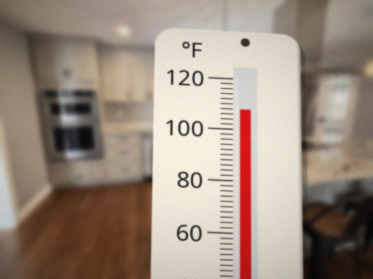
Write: 108 °F
